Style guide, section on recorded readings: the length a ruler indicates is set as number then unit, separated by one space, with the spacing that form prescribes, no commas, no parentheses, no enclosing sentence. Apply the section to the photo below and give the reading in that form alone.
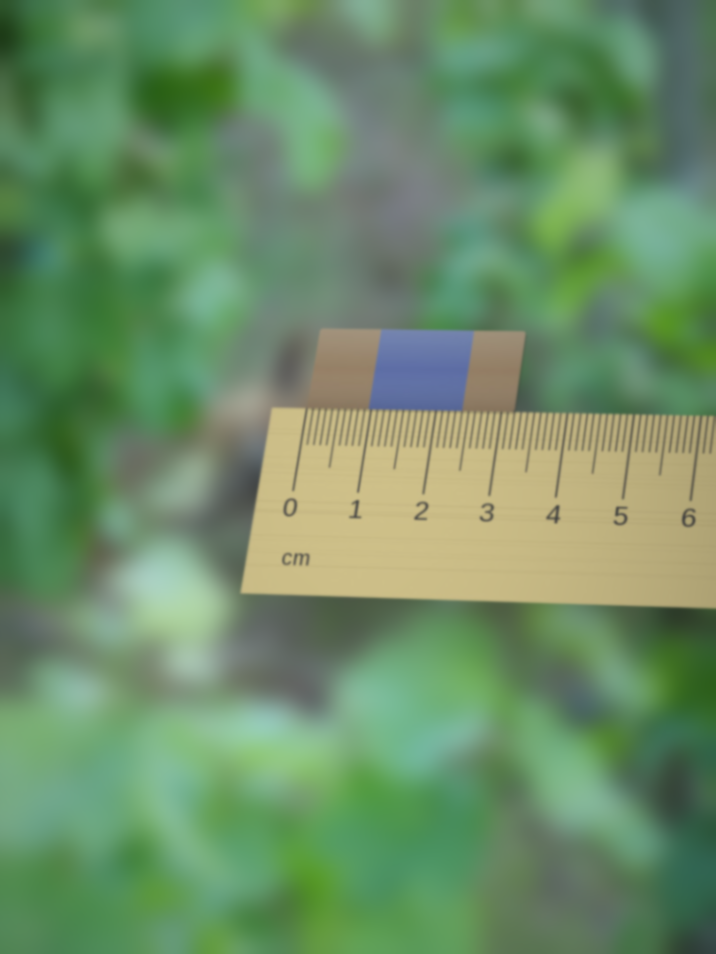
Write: 3.2 cm
